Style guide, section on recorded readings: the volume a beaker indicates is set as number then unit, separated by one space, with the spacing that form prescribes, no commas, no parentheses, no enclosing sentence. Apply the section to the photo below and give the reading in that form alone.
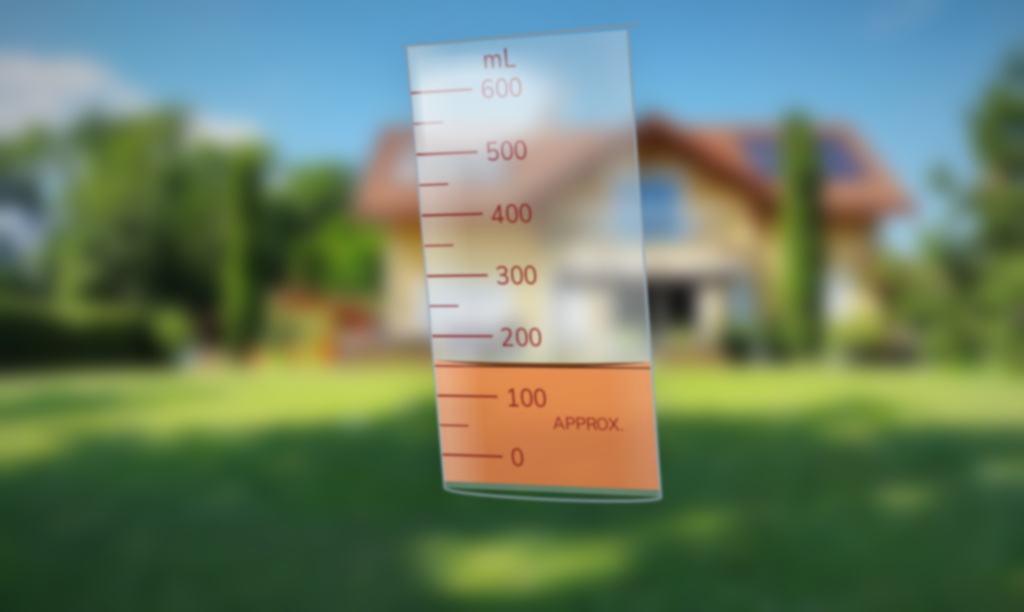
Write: 150 mL
